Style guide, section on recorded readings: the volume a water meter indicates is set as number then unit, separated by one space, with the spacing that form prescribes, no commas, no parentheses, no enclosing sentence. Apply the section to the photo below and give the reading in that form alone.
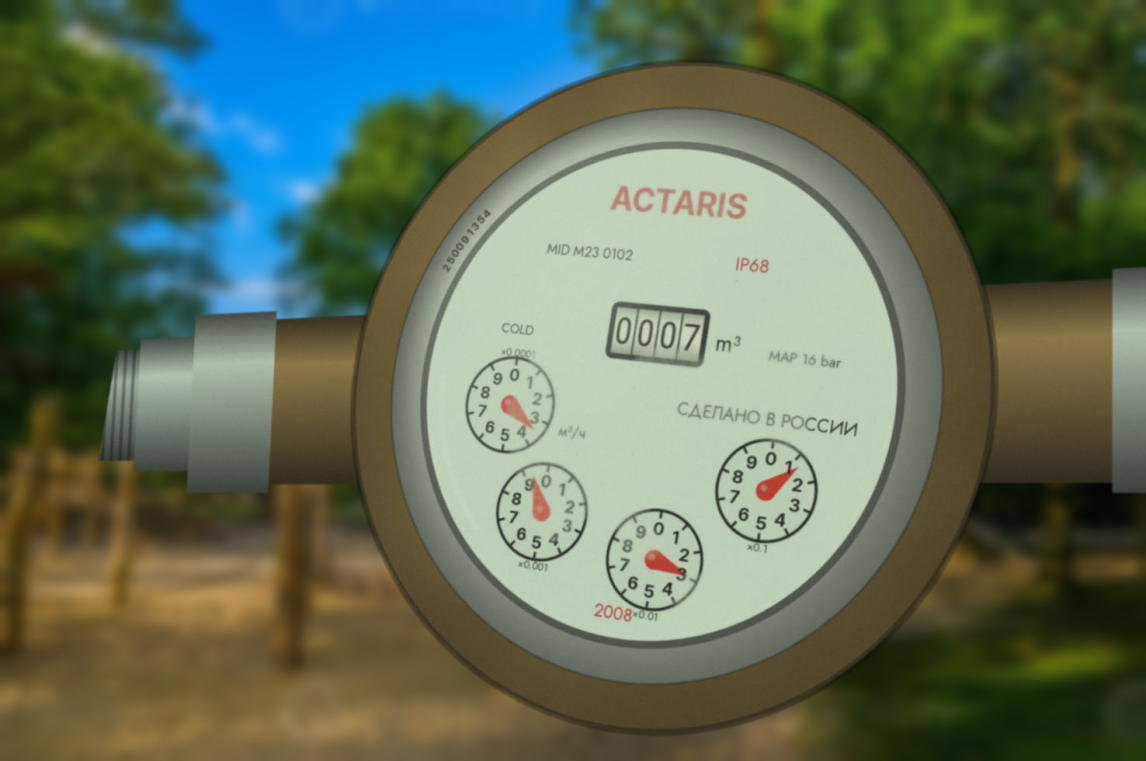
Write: 7.1293 m³
